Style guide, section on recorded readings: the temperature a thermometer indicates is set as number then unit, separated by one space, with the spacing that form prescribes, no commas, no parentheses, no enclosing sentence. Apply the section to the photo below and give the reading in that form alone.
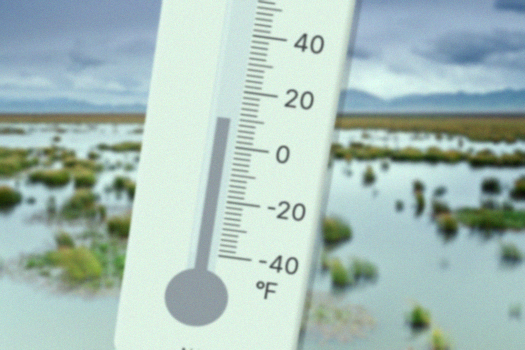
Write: 10 °F
